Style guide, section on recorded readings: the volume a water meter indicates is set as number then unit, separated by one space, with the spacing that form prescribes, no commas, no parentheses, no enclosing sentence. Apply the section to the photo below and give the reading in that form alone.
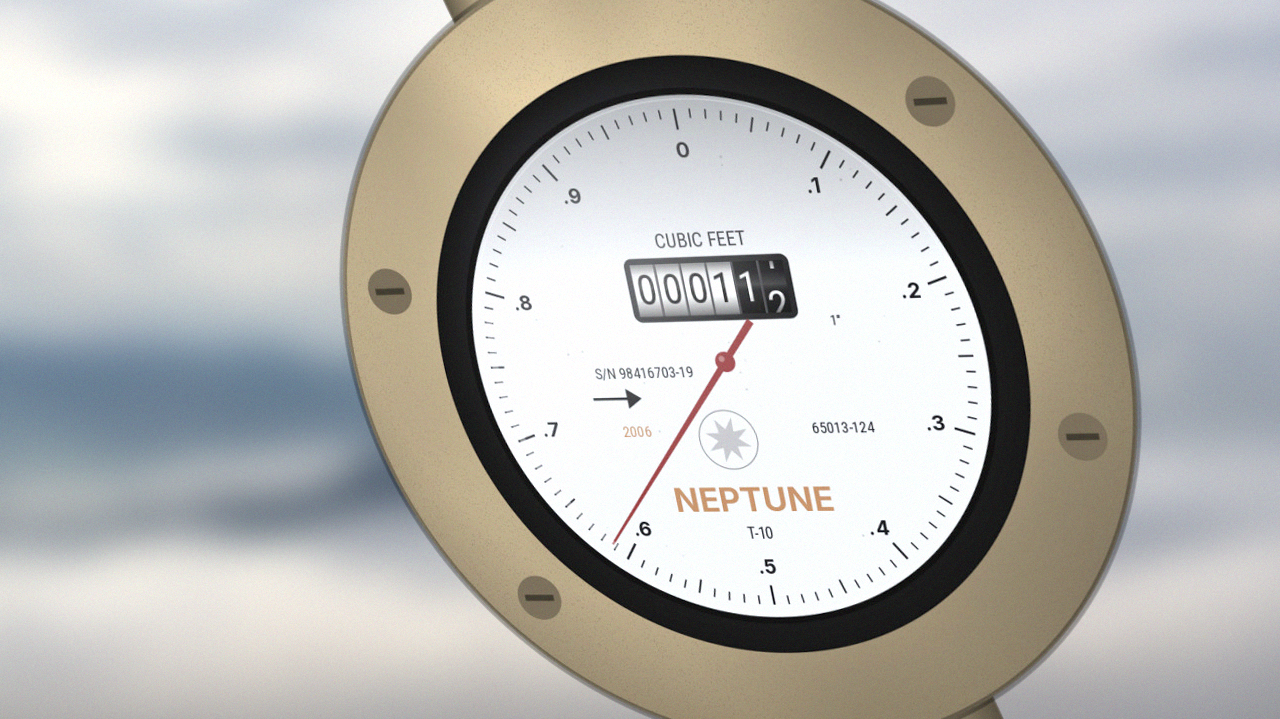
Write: 111.61 ft³
